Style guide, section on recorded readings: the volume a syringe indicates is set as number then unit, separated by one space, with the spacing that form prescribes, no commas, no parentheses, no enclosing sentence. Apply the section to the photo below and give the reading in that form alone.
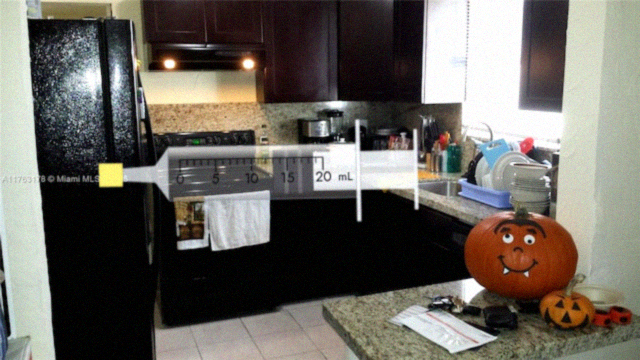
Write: 13 mL
